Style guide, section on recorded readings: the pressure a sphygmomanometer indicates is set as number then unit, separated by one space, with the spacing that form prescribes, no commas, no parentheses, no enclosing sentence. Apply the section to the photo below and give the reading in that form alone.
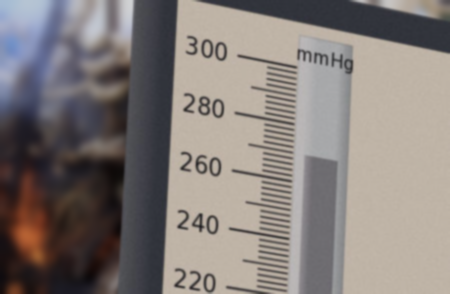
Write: 270 mmHg
